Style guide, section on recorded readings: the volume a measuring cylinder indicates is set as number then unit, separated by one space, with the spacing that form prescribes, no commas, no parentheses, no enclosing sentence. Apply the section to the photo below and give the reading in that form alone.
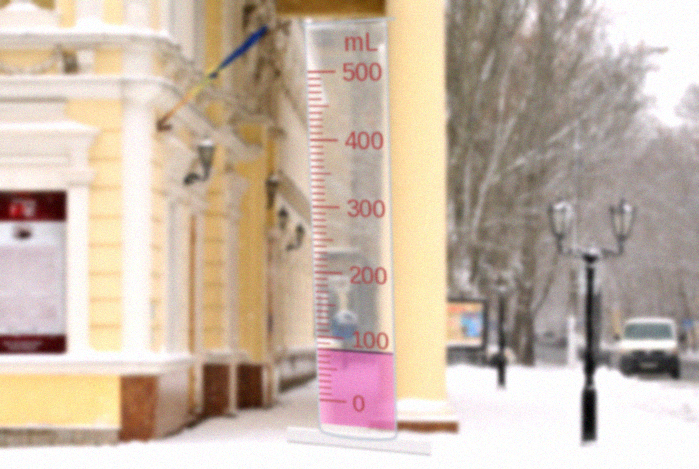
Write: 80 mL
